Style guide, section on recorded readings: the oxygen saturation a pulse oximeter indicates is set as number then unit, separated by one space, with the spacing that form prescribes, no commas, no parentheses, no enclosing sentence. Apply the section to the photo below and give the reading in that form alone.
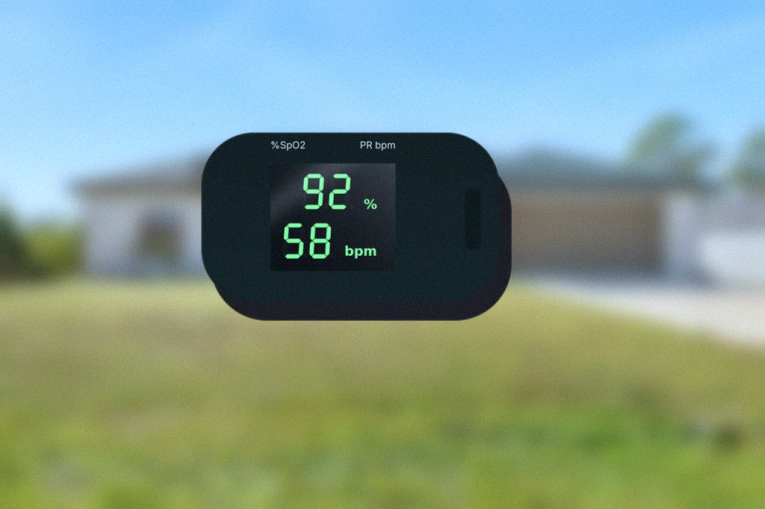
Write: 92 %
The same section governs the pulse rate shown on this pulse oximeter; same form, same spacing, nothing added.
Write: 58 bpm
